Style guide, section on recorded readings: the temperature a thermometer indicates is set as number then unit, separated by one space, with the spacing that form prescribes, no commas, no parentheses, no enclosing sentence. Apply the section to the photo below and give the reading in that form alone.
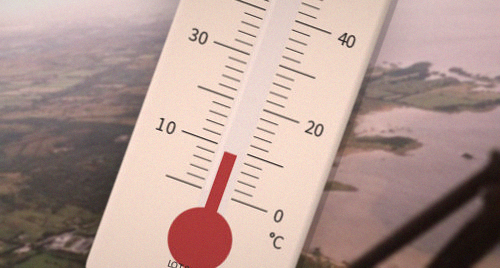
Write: 9 °C
